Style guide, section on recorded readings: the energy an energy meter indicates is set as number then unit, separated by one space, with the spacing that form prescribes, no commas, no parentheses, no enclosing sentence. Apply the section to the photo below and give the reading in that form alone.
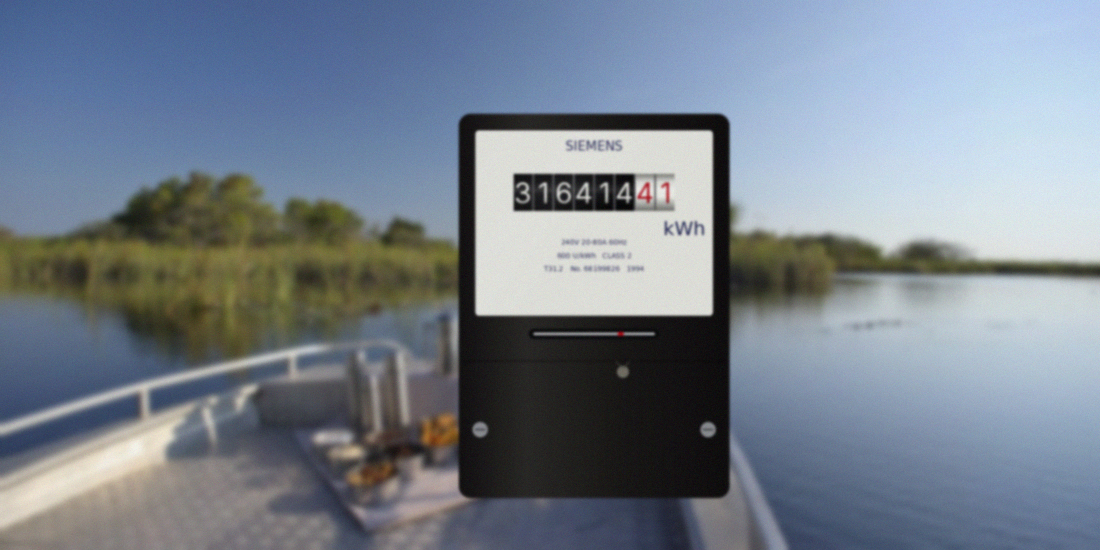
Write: 316414.41 kWh
